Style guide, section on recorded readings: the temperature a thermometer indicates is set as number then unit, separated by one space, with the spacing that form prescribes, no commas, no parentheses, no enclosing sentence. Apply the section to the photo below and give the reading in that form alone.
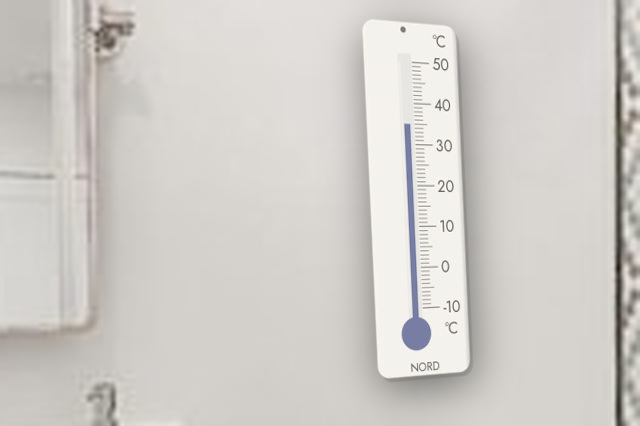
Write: 35 °C
